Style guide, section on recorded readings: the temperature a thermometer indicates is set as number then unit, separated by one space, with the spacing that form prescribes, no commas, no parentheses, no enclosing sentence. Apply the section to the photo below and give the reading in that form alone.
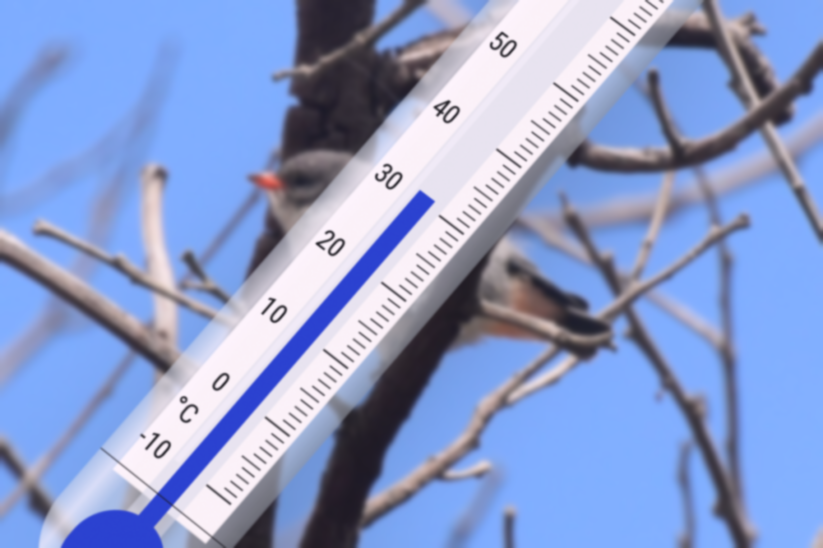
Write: 31 °C
